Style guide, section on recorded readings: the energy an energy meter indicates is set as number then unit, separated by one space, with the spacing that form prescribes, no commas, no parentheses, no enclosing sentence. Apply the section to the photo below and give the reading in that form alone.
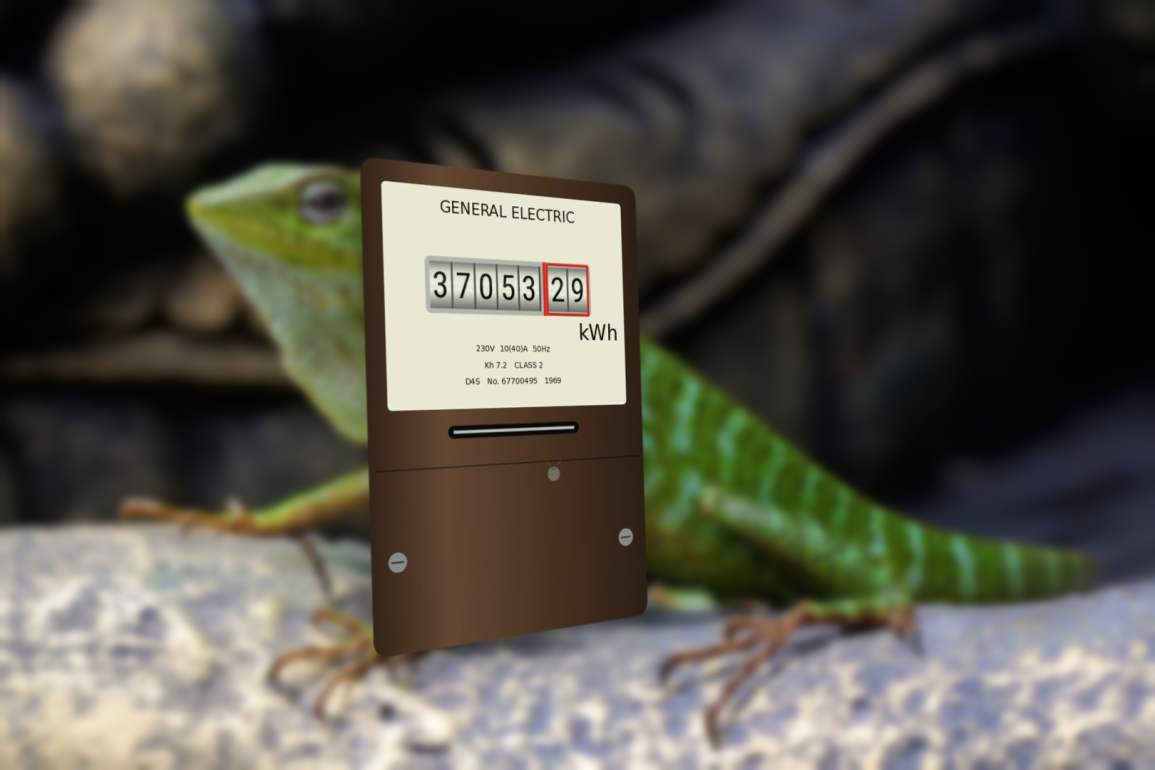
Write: 37053.29 kWh
